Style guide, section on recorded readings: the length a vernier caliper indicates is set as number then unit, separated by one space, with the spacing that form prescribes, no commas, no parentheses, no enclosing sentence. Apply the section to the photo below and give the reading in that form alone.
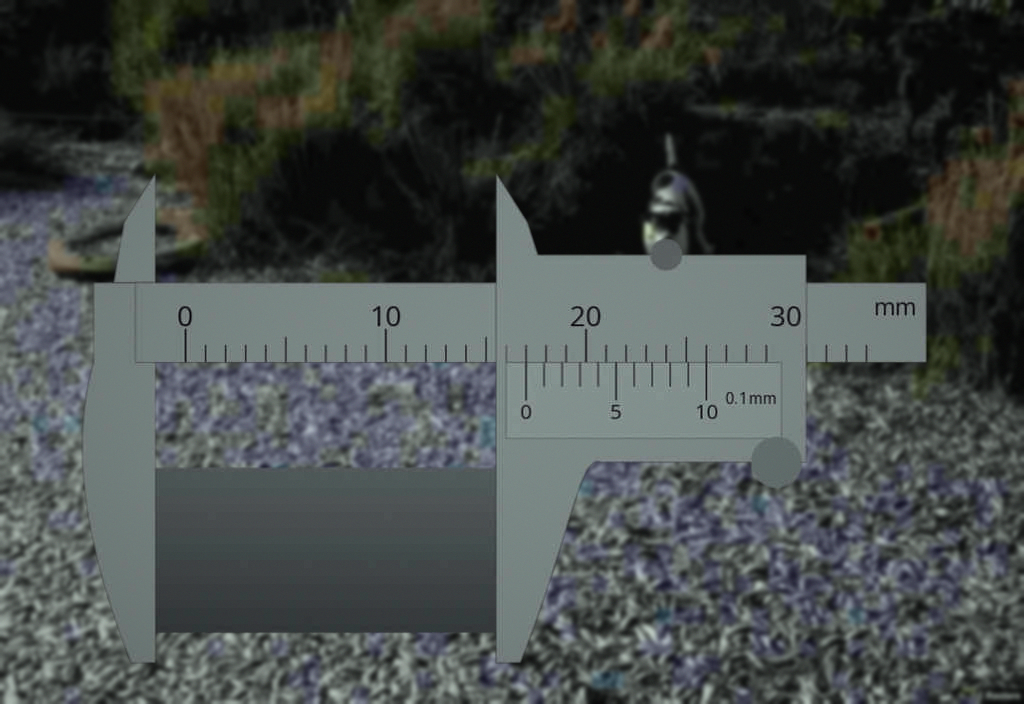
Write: 17.0 mm
